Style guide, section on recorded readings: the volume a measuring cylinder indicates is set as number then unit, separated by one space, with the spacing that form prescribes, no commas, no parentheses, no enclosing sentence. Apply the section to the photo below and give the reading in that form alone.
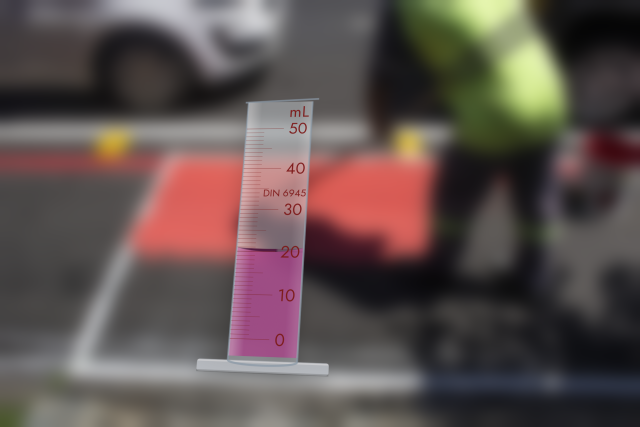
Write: 20 mL
